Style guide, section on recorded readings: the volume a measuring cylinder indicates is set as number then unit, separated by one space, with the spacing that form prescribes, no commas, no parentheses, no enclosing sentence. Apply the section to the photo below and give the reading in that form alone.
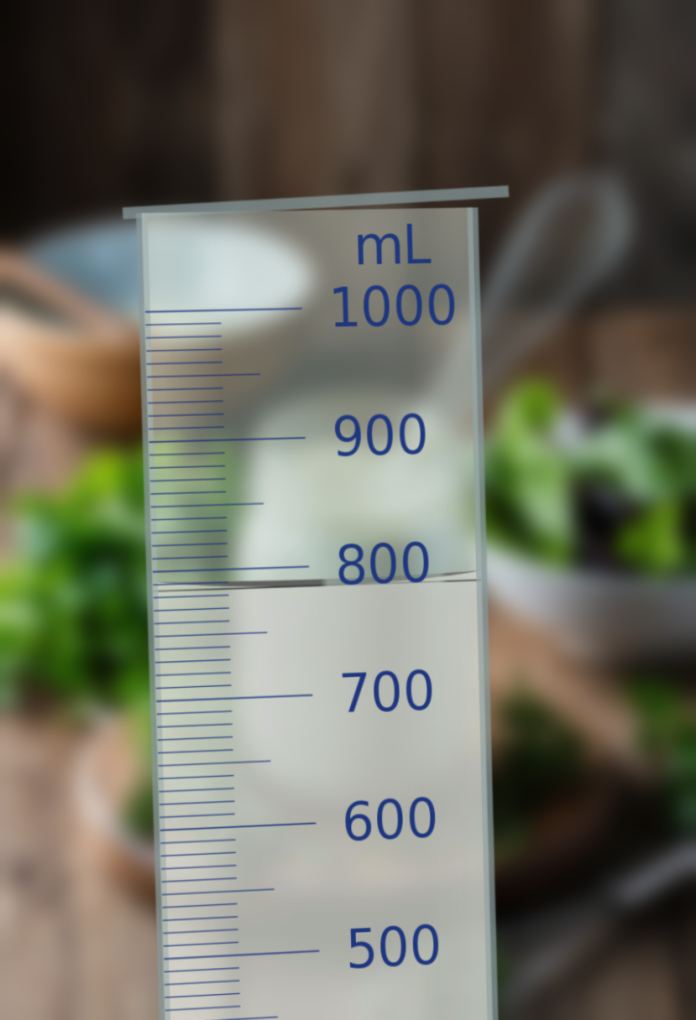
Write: 785 mL
